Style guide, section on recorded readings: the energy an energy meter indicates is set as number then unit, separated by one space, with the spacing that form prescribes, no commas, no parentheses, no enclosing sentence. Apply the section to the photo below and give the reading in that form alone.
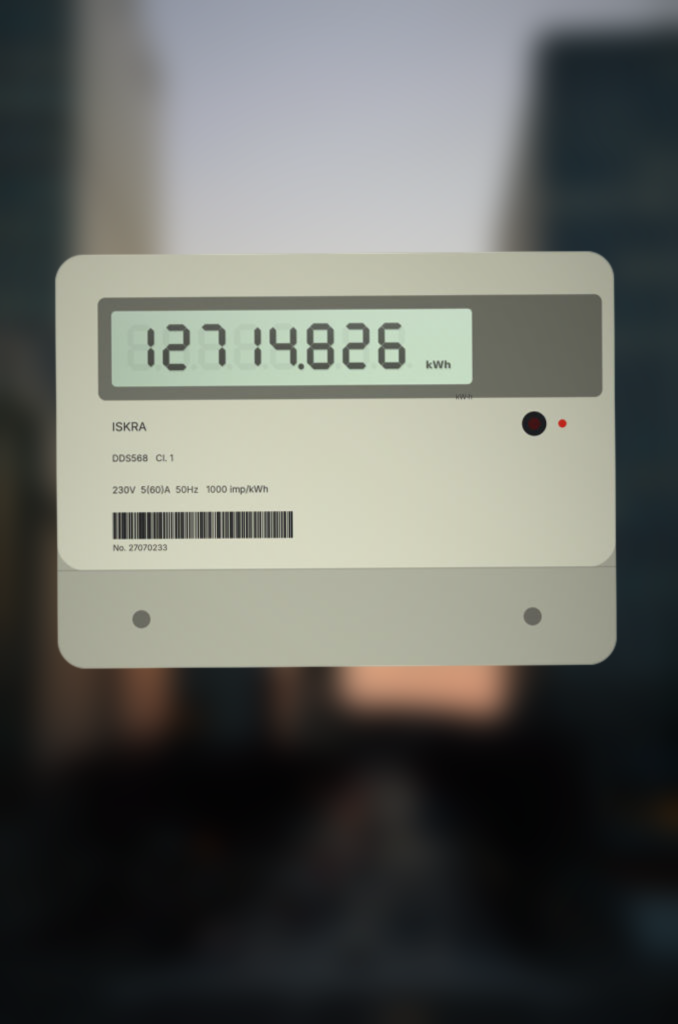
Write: 12714.826 kWh
